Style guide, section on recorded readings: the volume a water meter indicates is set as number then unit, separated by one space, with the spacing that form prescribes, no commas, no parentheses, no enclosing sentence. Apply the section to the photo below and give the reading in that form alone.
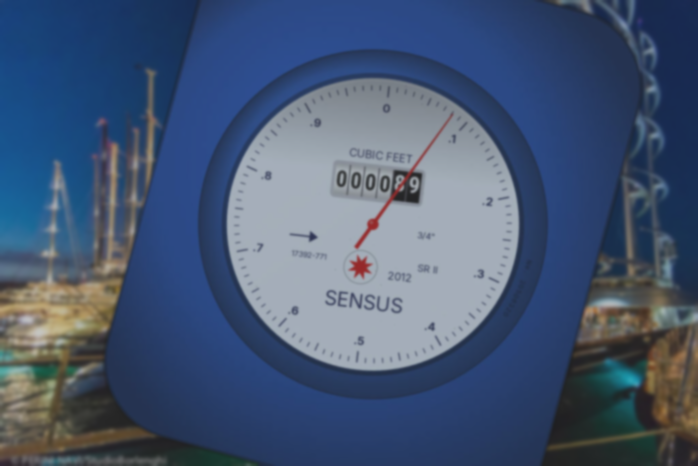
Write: 89.08 ft³
